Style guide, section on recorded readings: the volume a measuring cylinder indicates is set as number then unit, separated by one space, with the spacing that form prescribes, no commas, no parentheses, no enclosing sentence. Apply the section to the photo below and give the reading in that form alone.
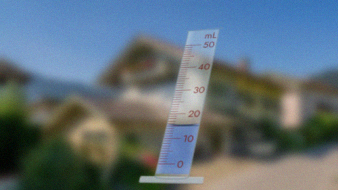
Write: 15 mL
